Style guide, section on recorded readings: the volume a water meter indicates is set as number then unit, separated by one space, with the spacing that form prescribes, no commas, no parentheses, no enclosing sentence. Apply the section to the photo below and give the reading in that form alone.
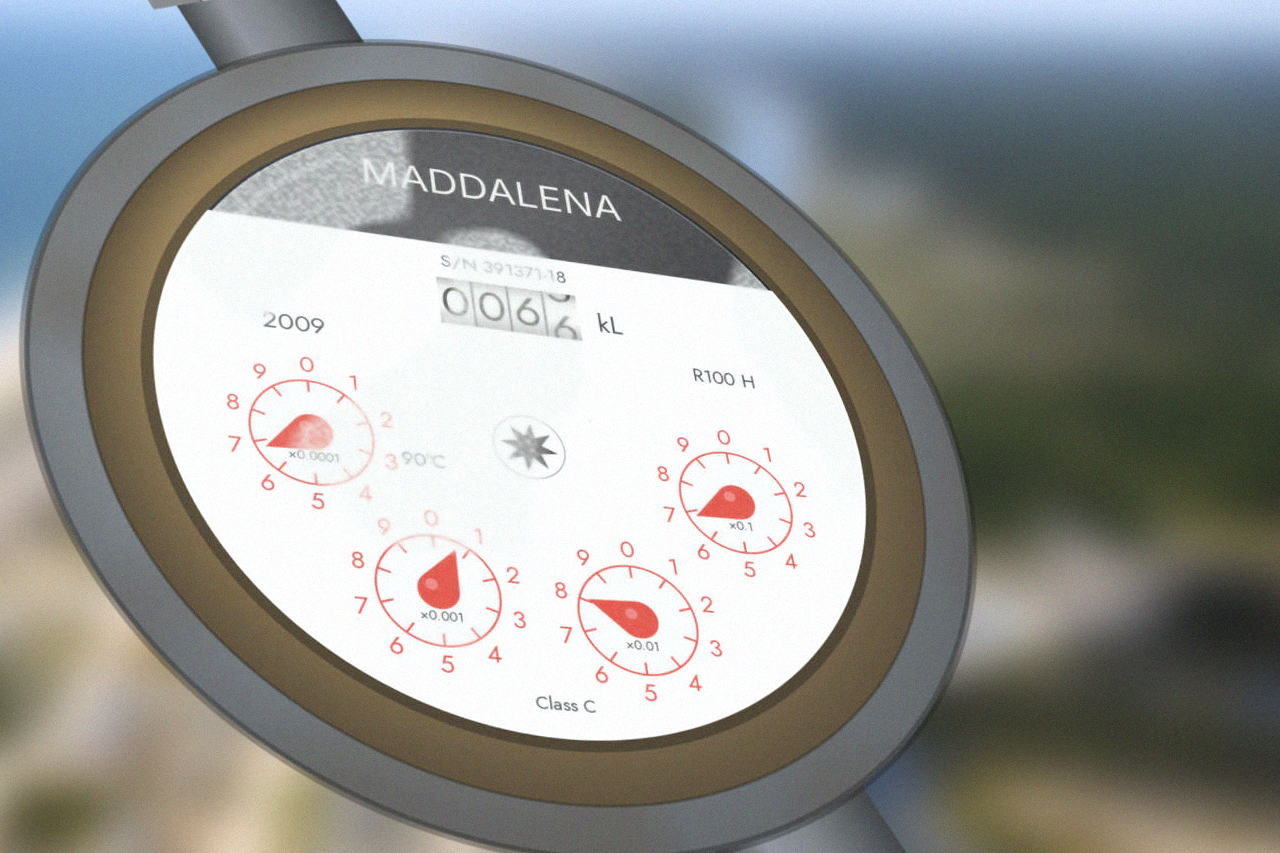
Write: 65.6806 kL
